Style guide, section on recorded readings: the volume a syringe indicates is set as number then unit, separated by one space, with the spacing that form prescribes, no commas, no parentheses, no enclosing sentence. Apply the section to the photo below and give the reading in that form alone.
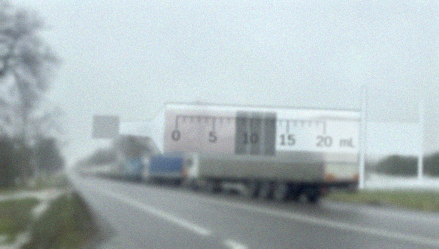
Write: 8 mL
